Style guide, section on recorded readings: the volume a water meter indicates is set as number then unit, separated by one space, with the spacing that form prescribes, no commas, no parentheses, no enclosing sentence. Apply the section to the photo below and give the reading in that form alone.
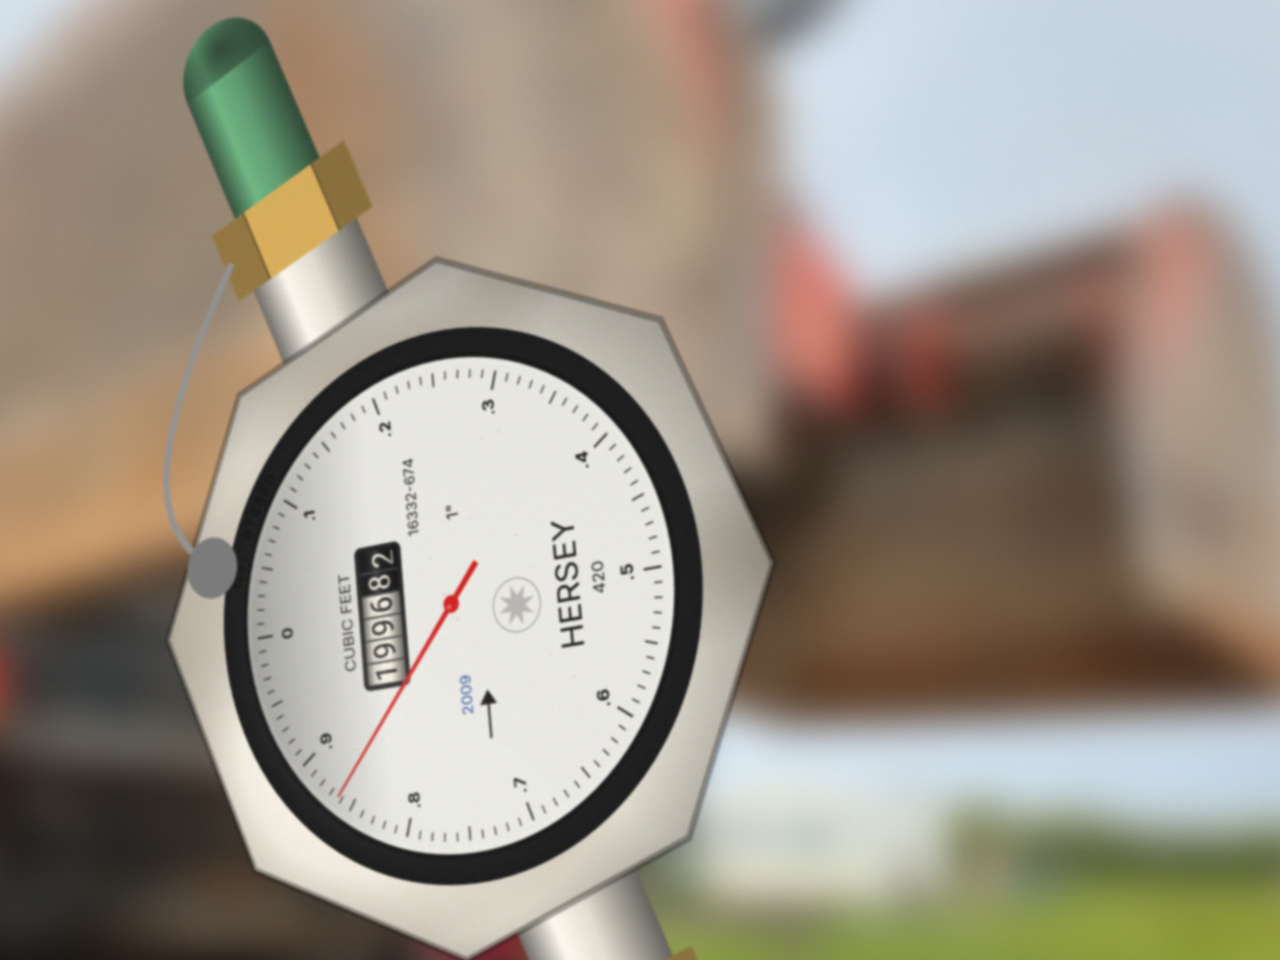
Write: 199681.86 ft³
